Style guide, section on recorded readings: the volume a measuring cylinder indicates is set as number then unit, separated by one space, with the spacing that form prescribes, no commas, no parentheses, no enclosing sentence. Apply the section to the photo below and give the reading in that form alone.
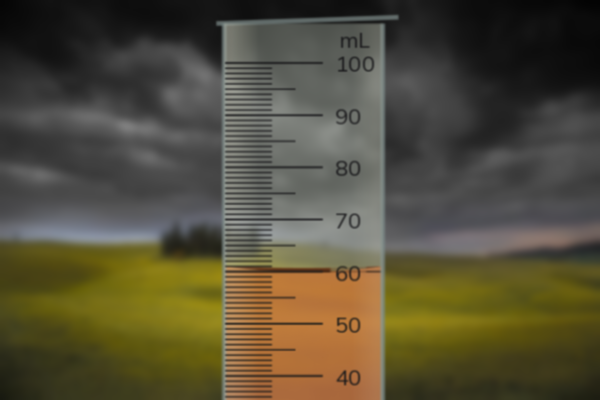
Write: 60 mL
